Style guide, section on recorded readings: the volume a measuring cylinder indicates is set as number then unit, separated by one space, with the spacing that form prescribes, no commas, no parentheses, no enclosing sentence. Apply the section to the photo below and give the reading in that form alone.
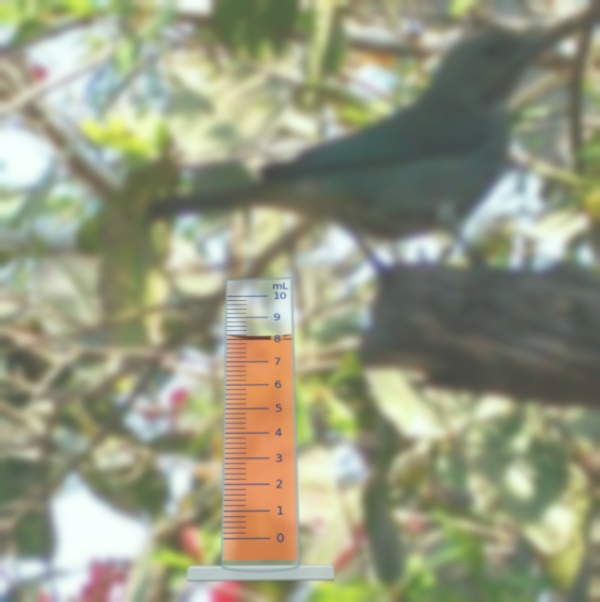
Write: 8 mL
